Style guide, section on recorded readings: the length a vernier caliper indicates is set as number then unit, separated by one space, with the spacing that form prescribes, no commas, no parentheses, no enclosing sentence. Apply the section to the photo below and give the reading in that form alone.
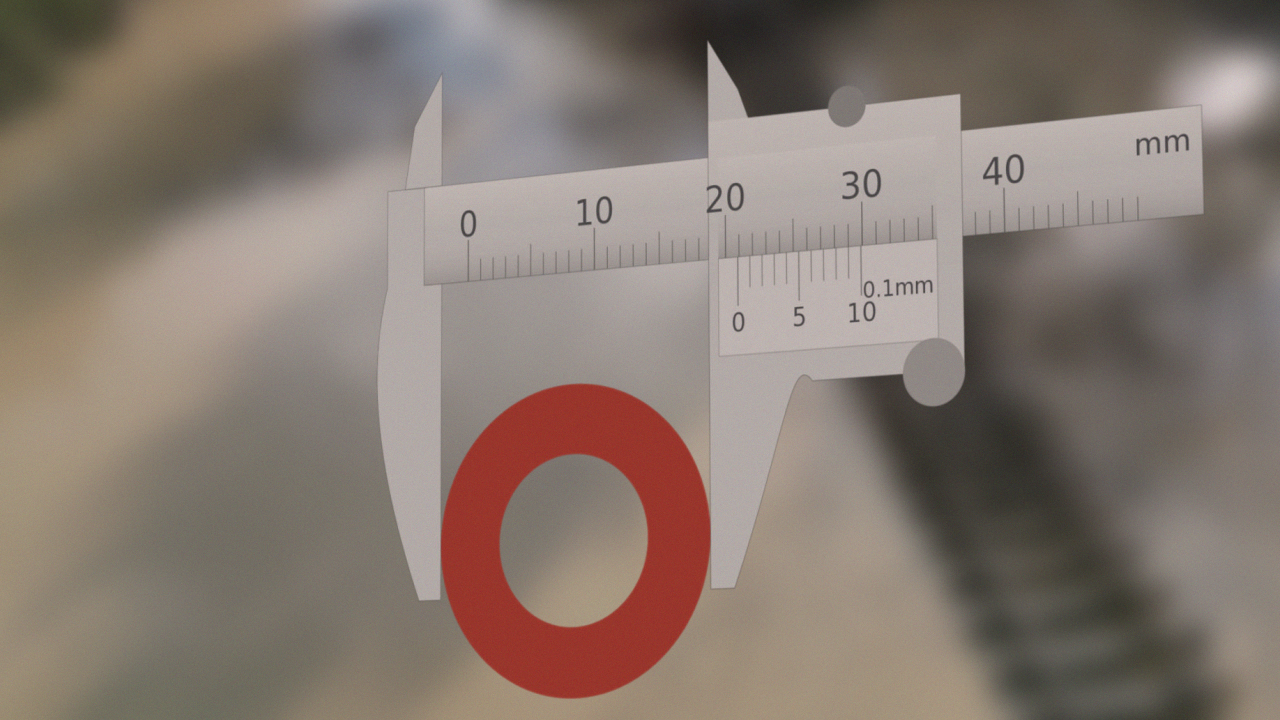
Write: 20.9 mm
